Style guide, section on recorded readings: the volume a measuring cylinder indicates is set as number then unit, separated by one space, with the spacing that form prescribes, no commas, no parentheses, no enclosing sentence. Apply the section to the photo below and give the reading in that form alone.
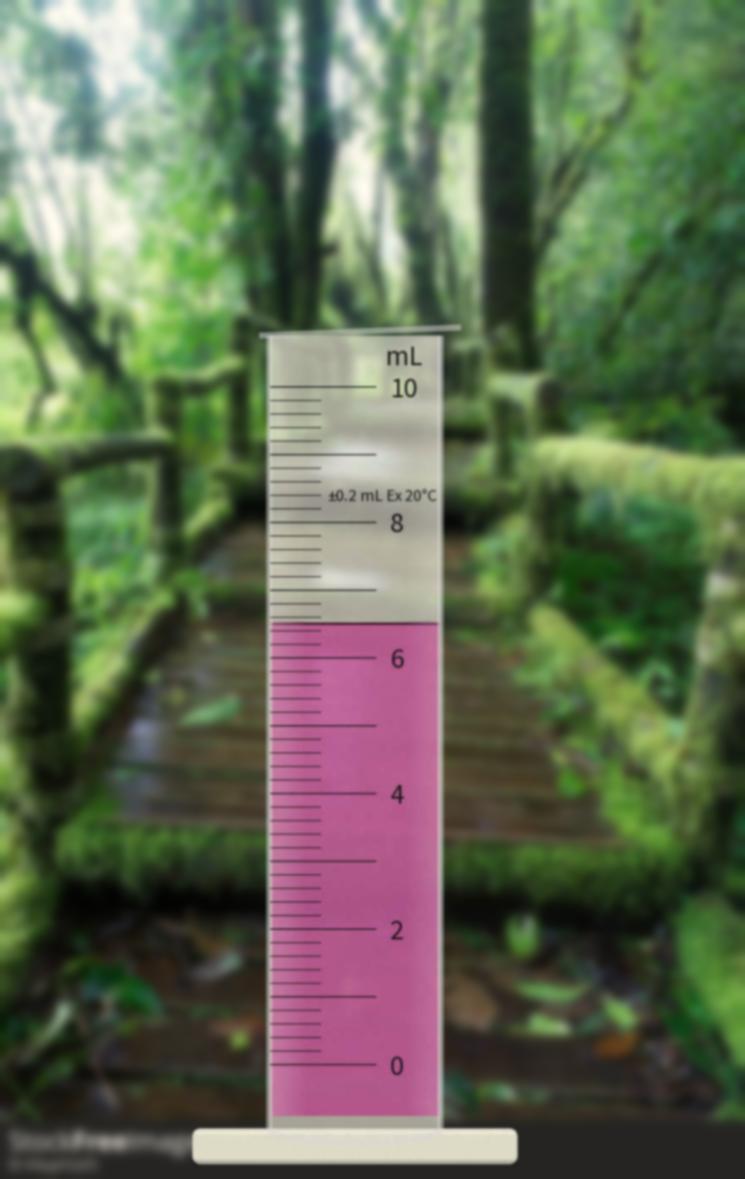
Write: 6.5 mL
